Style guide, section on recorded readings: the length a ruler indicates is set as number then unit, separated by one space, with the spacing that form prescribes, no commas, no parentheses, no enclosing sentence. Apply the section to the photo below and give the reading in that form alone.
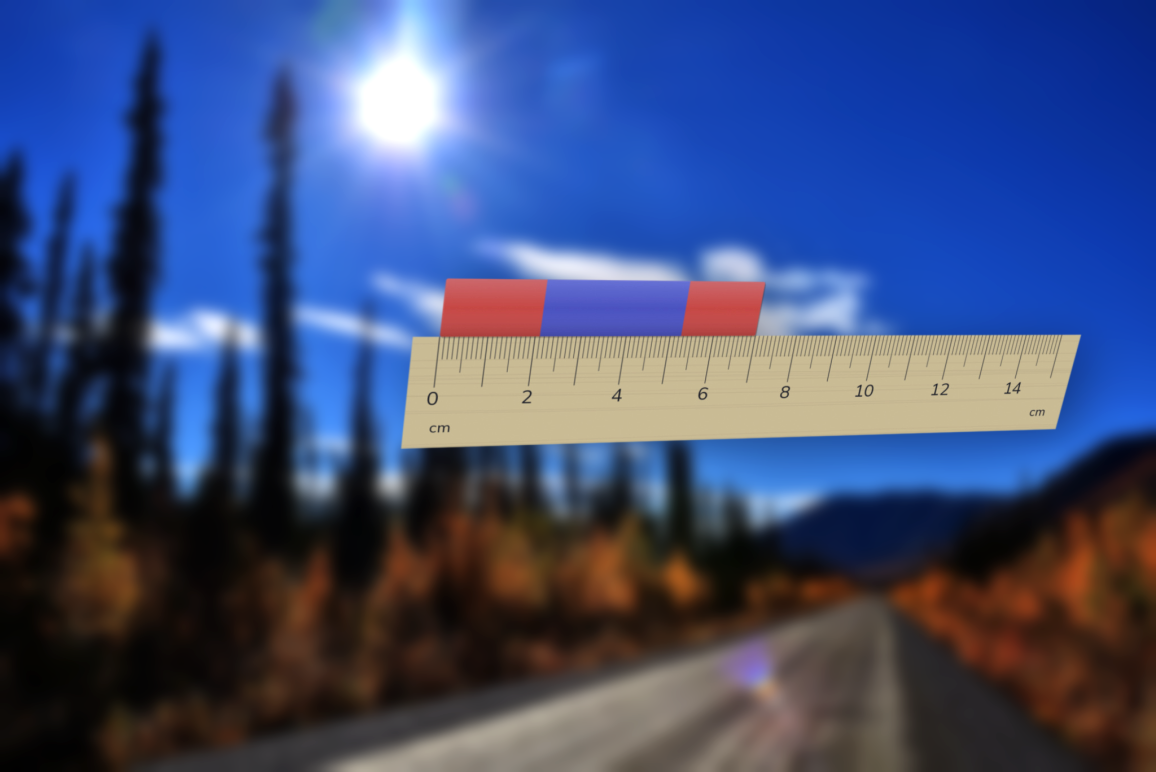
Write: 7 cm
